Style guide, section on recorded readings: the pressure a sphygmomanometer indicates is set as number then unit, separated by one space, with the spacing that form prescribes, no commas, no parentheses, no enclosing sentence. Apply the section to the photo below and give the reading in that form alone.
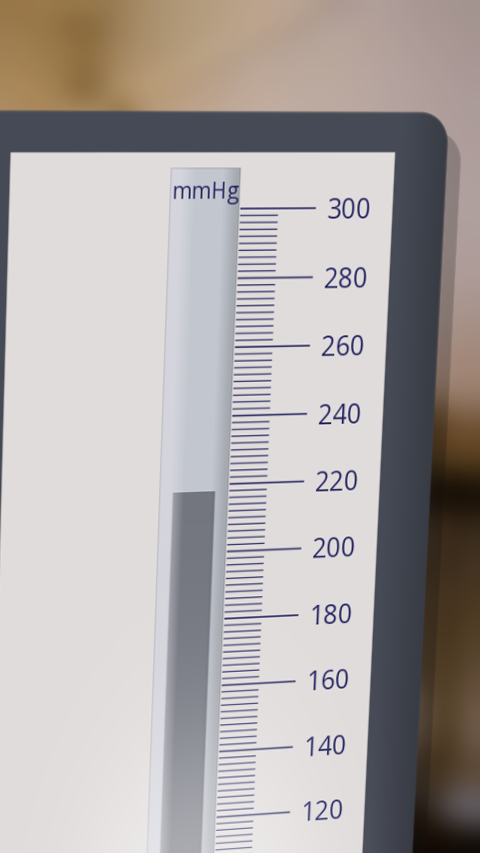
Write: 218 mmHg
